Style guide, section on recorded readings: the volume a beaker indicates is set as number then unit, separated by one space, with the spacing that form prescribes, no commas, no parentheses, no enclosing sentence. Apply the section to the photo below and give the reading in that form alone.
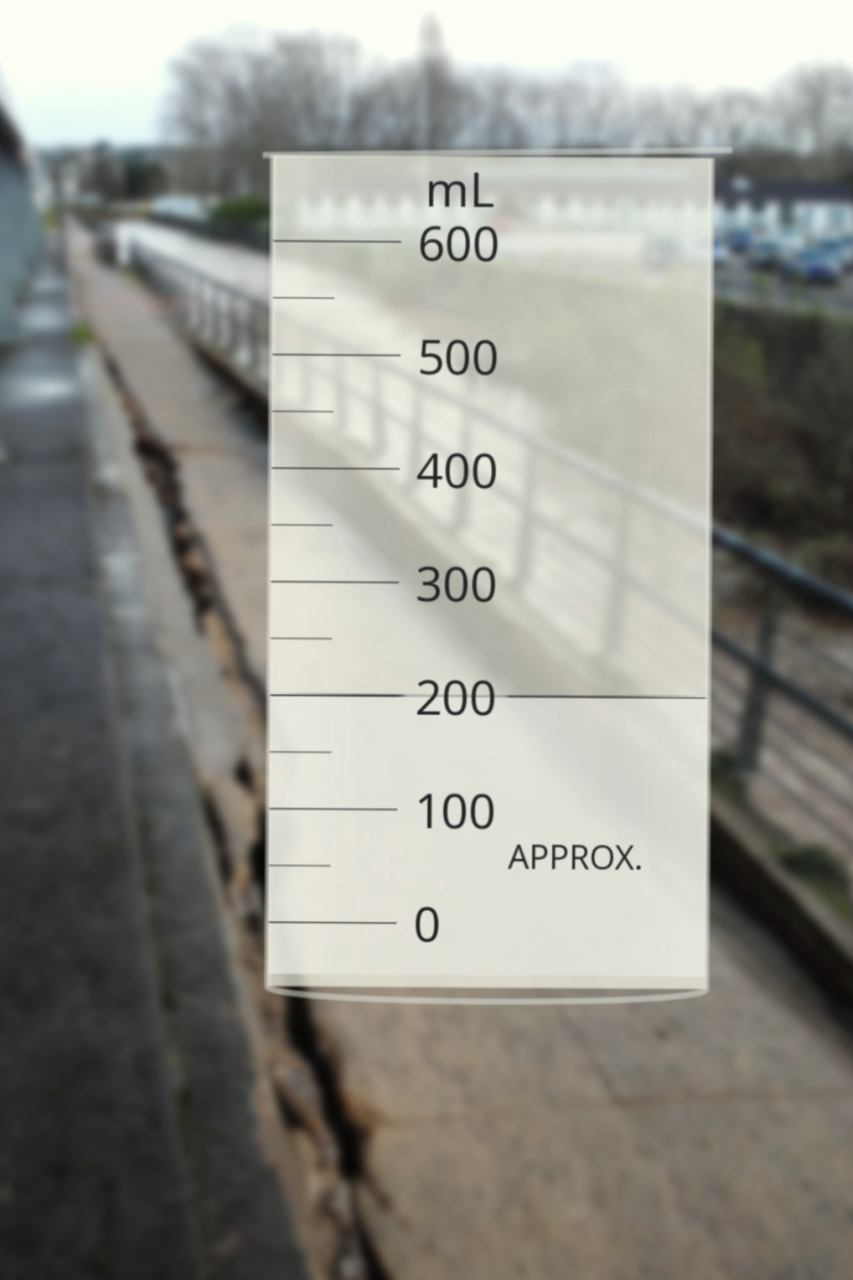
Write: 200 mL
